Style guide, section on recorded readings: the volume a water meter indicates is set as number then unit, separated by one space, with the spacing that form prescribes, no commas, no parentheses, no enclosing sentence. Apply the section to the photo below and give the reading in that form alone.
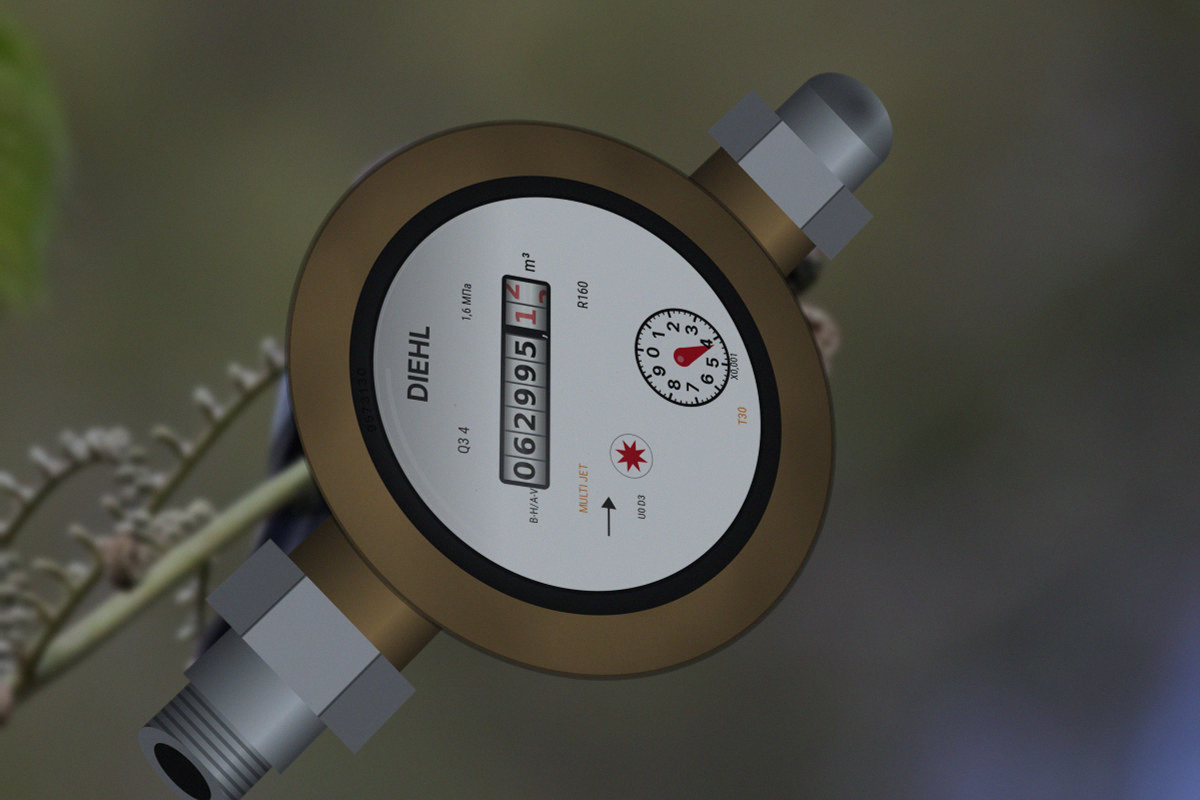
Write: 62995.124 m³
